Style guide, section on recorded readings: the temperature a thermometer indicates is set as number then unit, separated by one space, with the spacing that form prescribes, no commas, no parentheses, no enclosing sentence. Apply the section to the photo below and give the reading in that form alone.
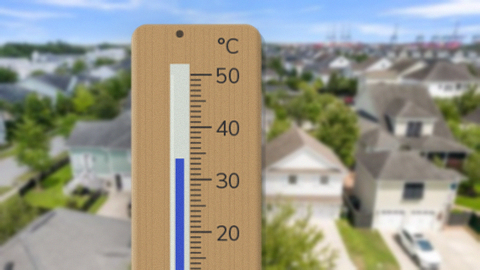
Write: 34 °C
